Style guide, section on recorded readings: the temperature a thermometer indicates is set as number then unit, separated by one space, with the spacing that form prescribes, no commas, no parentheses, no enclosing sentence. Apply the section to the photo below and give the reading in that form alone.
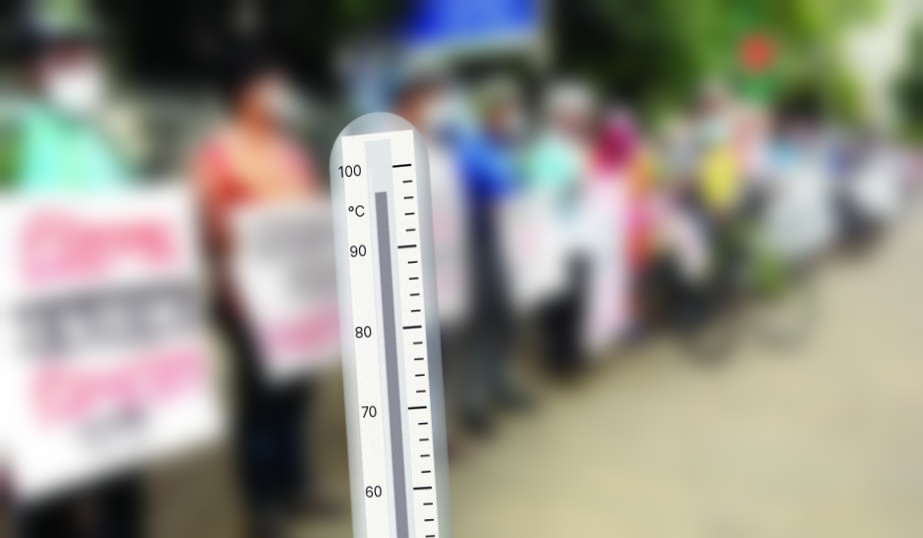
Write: 97 °C
